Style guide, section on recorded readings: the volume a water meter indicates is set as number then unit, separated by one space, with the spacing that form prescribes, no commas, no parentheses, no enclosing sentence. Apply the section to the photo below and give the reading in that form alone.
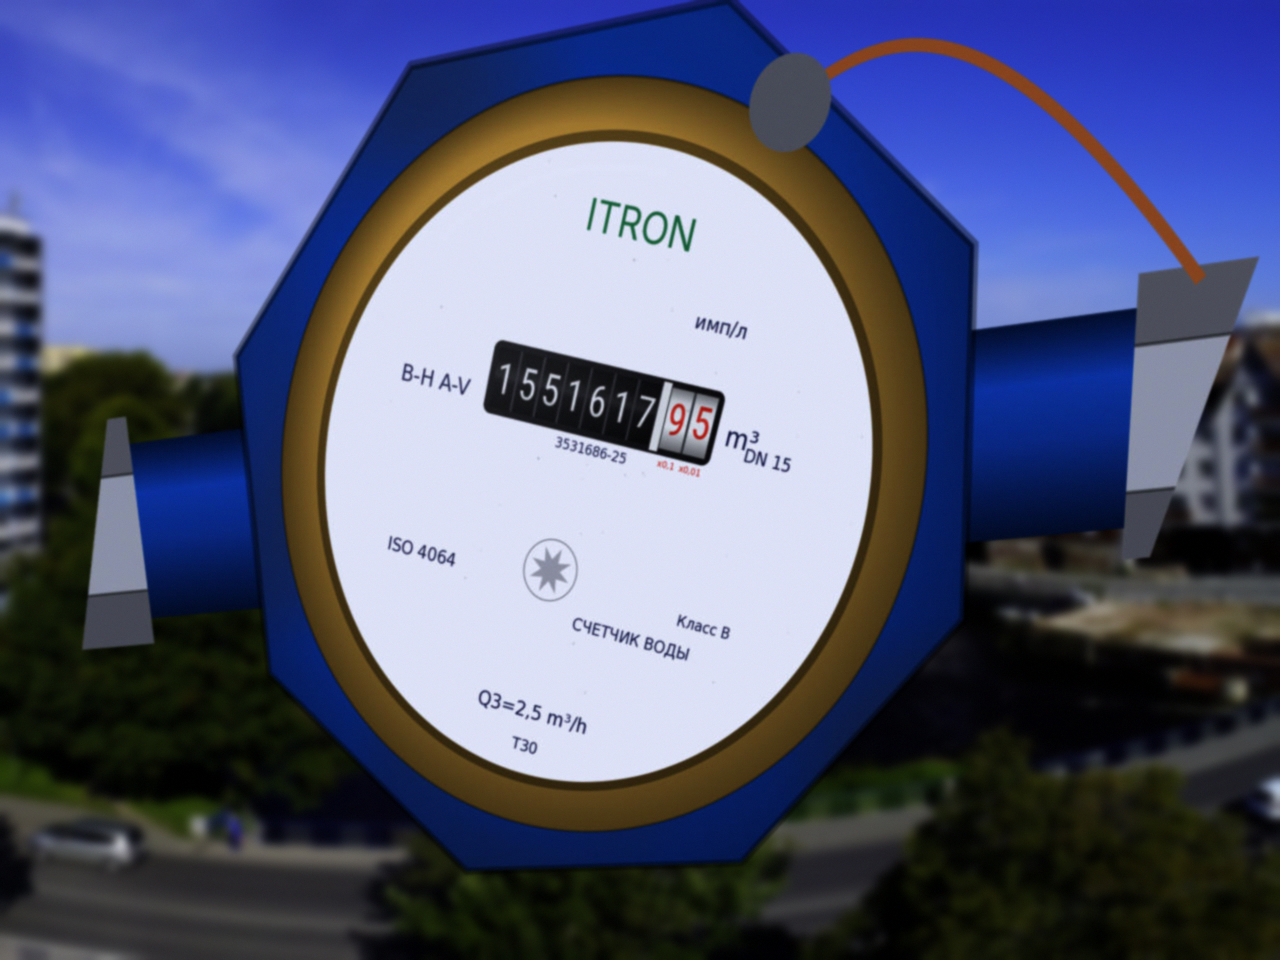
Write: 1551617.95 m³
